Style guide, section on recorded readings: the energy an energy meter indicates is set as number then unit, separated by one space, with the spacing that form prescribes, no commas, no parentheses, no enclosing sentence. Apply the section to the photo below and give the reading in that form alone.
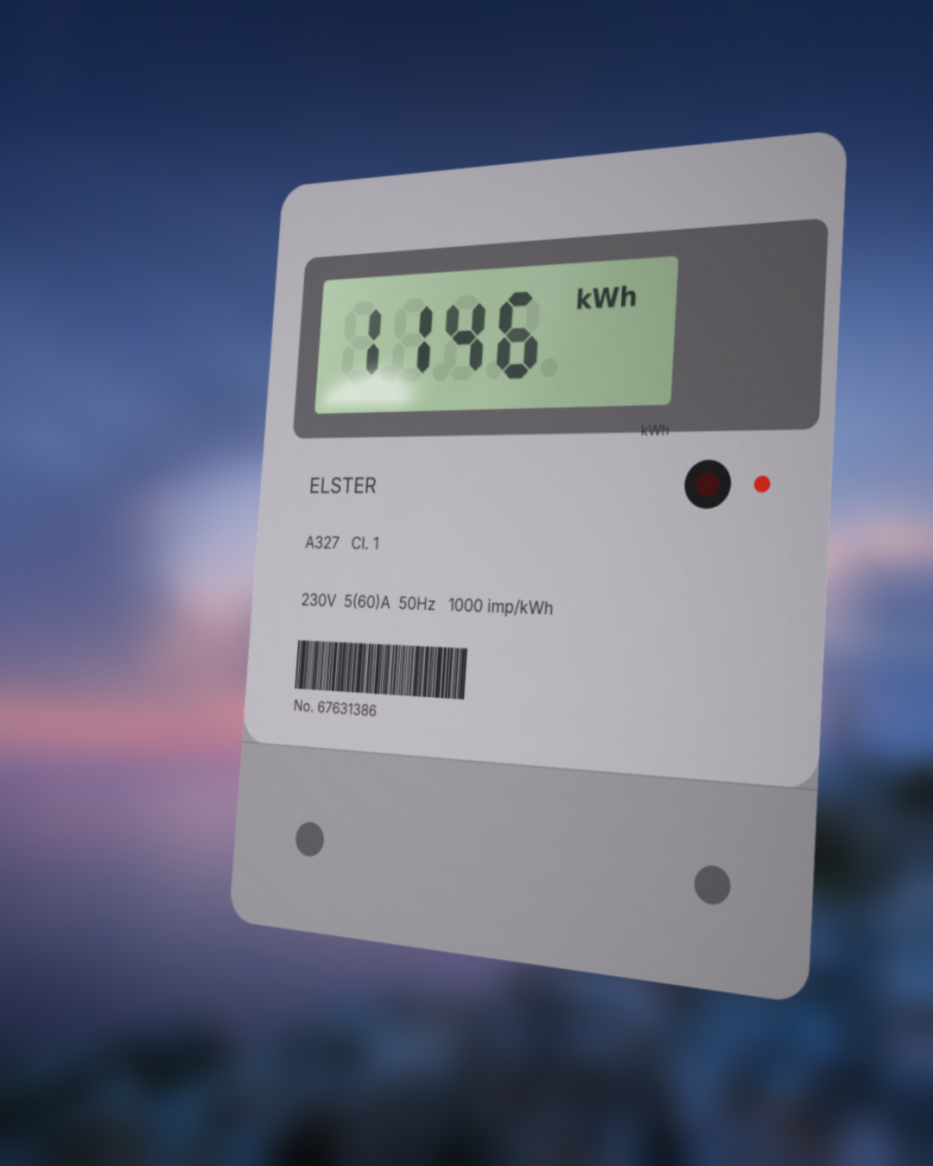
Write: 1146 kWh
